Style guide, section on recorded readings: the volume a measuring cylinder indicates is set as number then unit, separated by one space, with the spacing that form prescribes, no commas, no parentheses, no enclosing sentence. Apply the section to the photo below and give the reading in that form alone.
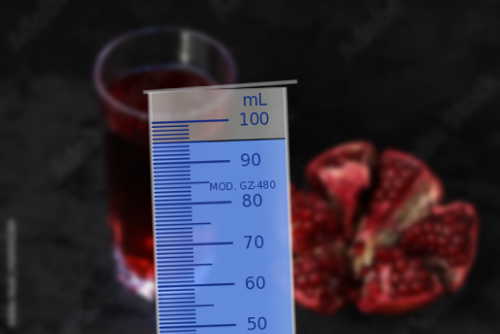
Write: 95 mL
